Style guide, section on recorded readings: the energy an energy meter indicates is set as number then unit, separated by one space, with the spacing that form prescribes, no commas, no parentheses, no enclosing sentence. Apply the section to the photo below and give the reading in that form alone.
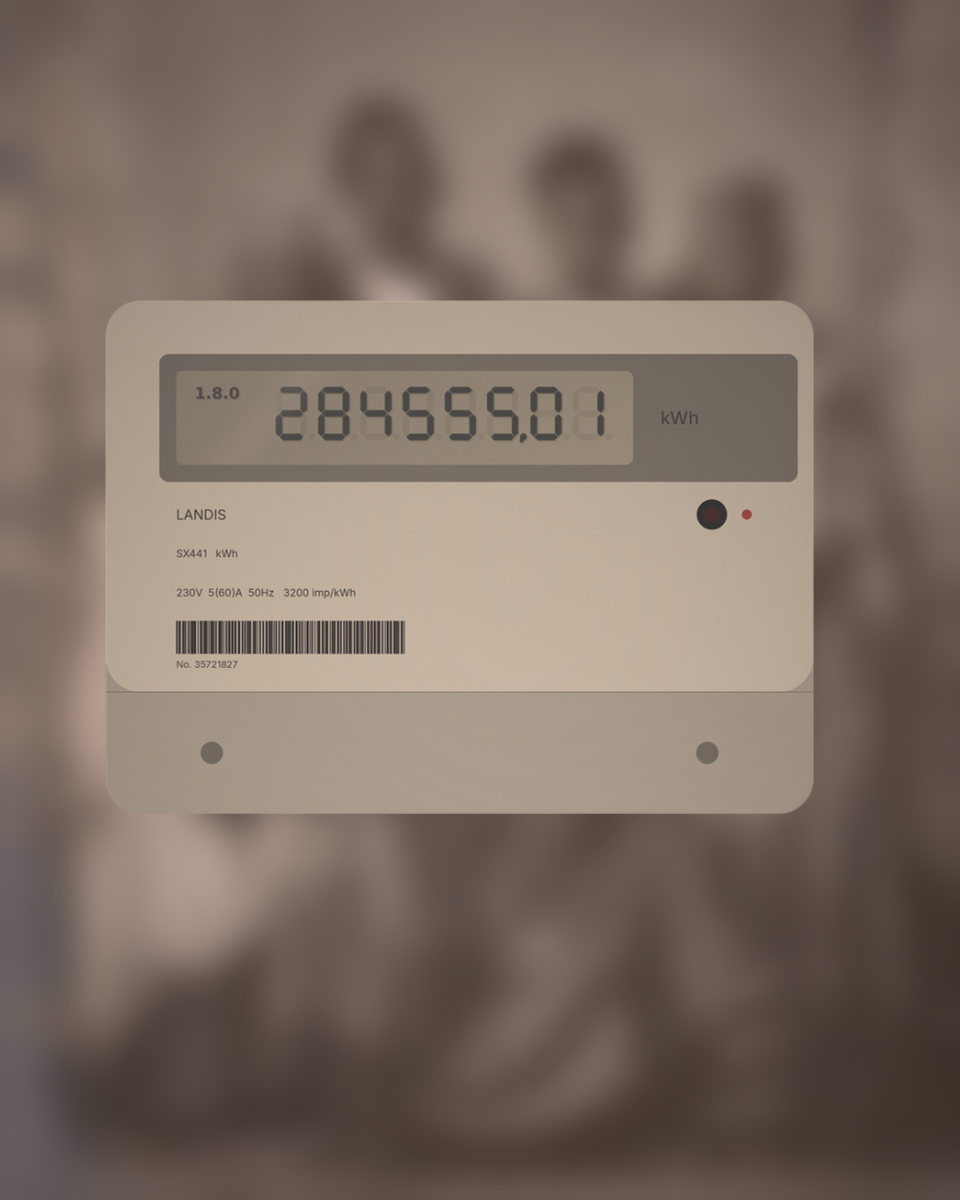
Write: 284555.01 kWh
